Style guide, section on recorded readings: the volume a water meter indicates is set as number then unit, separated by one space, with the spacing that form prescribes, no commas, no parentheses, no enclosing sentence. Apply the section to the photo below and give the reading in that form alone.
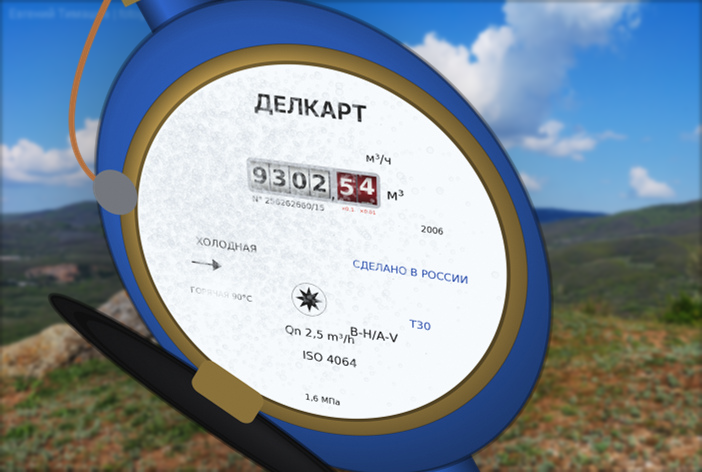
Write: 9302.54 m³
